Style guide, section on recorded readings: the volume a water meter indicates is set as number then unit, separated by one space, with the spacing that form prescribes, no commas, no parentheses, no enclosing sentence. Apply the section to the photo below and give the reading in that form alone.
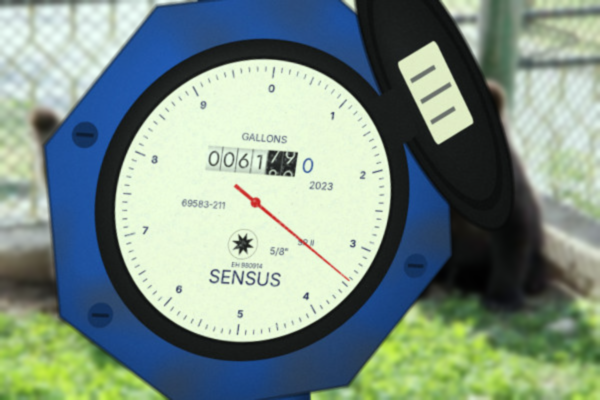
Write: 61793.4 gal
